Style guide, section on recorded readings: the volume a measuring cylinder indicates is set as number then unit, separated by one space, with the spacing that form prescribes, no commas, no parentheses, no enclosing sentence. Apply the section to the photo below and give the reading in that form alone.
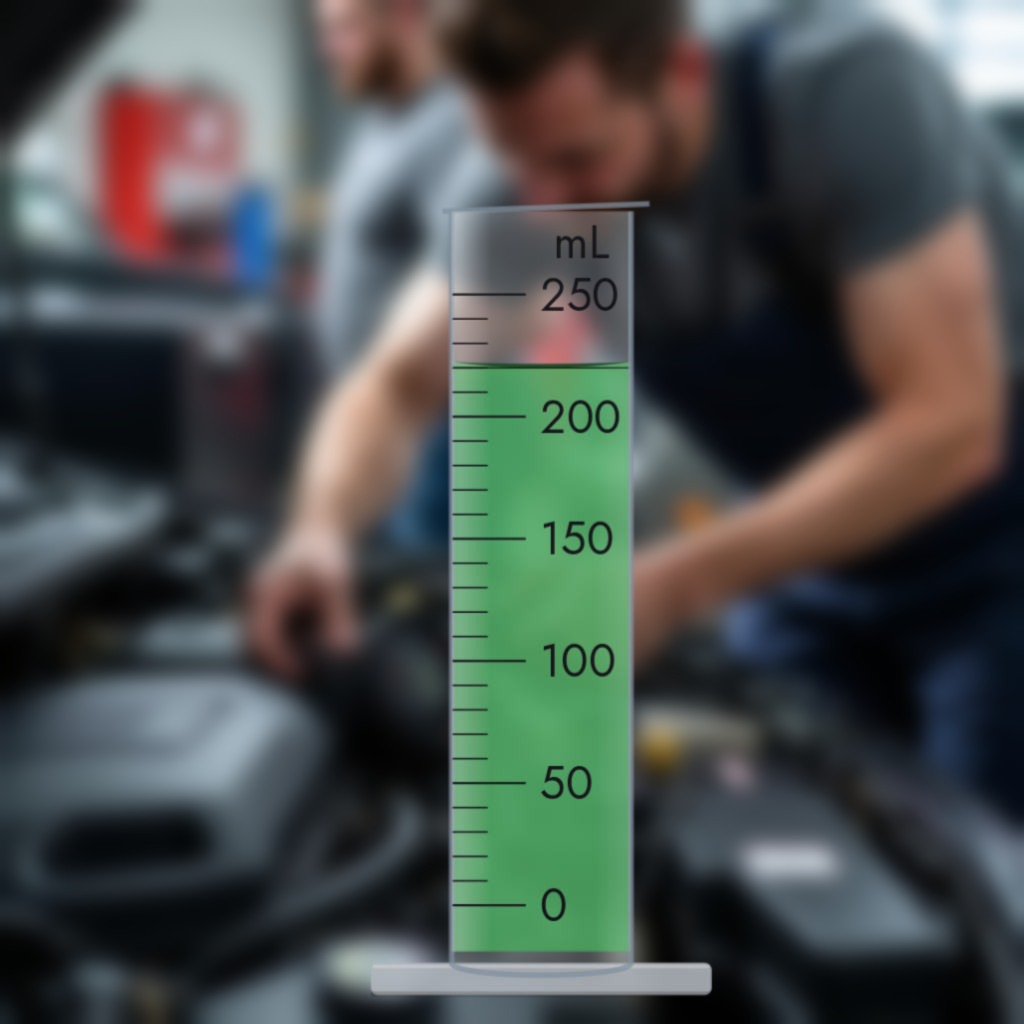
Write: 220 mL
